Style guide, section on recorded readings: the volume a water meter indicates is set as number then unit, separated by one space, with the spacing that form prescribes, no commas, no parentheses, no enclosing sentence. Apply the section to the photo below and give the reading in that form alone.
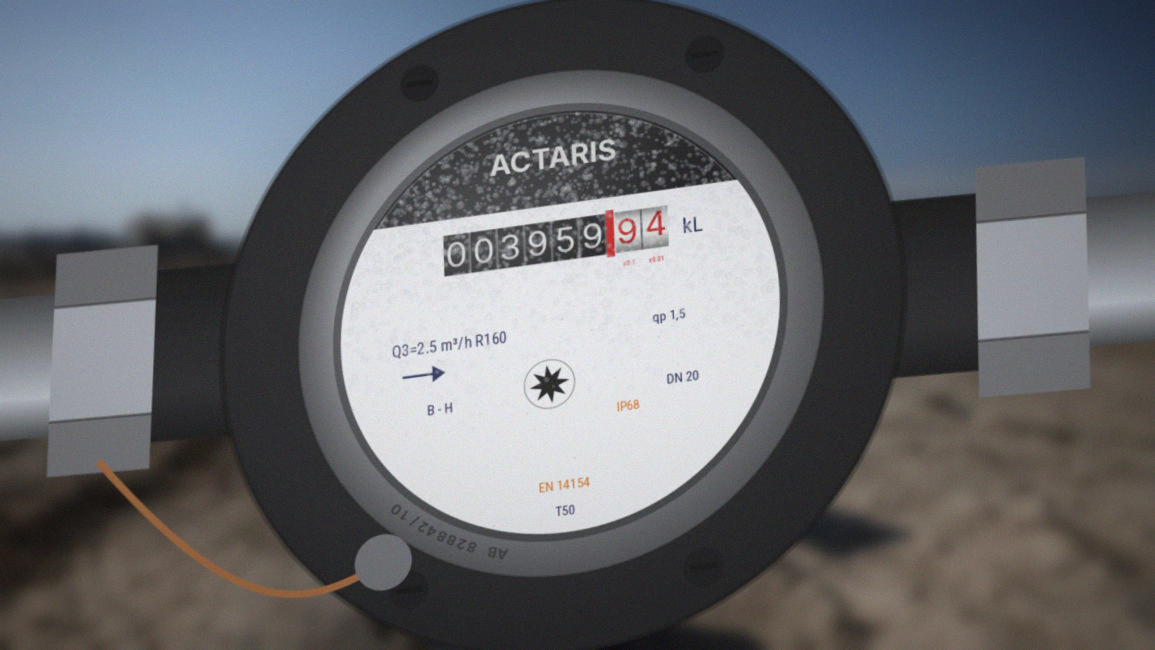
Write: 3959.94 kL
